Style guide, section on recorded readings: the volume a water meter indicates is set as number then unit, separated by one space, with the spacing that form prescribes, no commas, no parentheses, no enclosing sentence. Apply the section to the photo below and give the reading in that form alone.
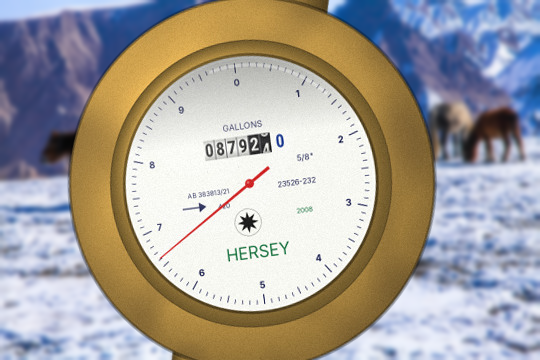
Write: 879236.6 gal
